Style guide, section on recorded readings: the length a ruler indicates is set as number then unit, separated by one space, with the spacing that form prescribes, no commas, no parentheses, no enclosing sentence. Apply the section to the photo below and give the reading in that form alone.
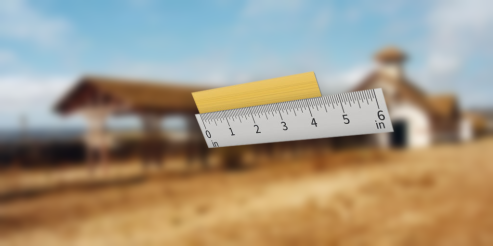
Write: 4.5 in
